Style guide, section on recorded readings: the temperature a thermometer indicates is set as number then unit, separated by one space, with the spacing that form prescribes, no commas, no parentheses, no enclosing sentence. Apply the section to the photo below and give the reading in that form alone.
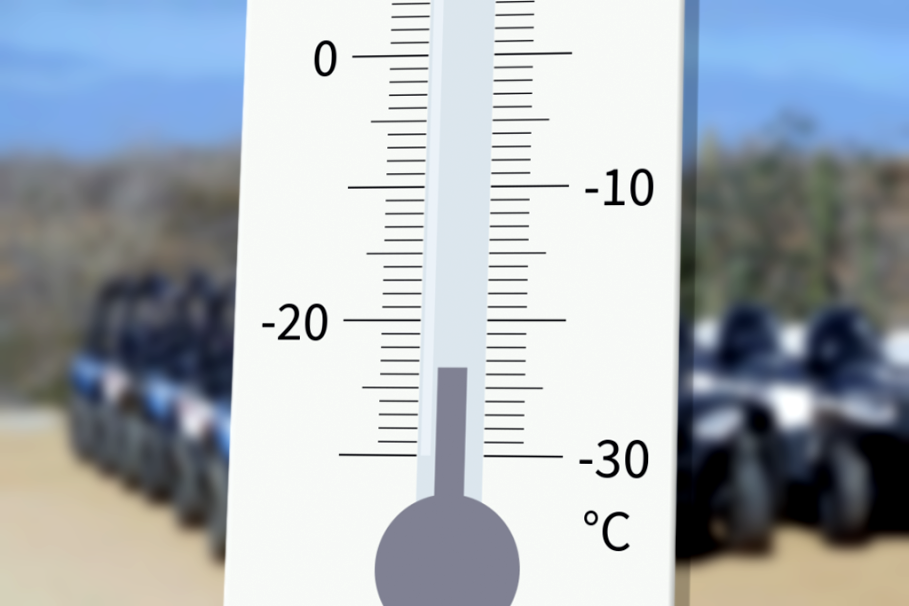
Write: -23.5 °C
